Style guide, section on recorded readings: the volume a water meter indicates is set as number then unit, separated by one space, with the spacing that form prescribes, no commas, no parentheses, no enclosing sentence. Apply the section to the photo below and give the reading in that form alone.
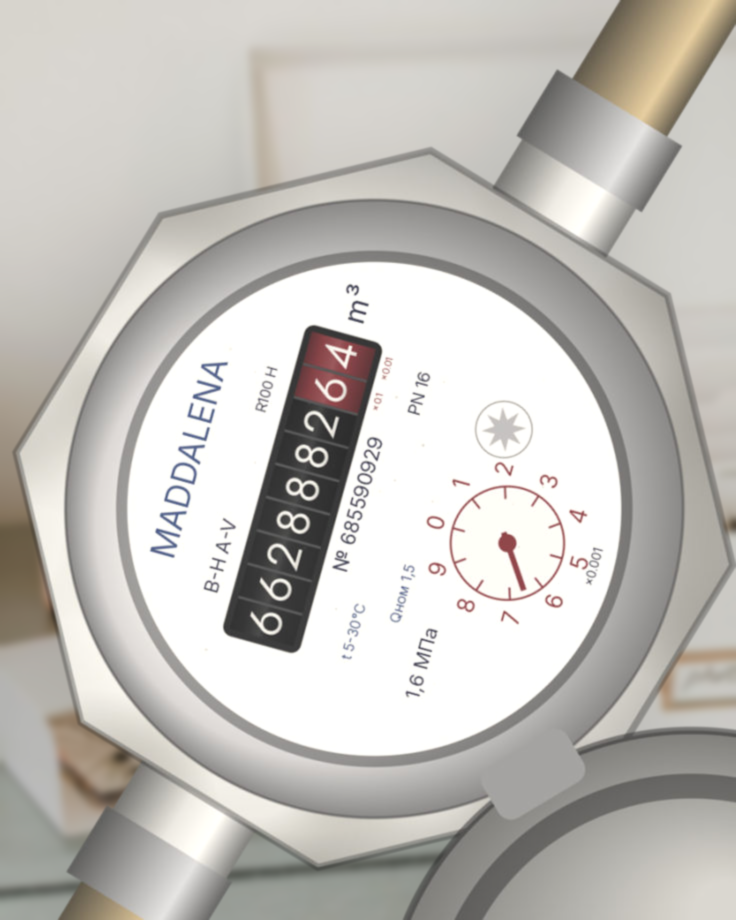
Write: 6628882.646 m³
